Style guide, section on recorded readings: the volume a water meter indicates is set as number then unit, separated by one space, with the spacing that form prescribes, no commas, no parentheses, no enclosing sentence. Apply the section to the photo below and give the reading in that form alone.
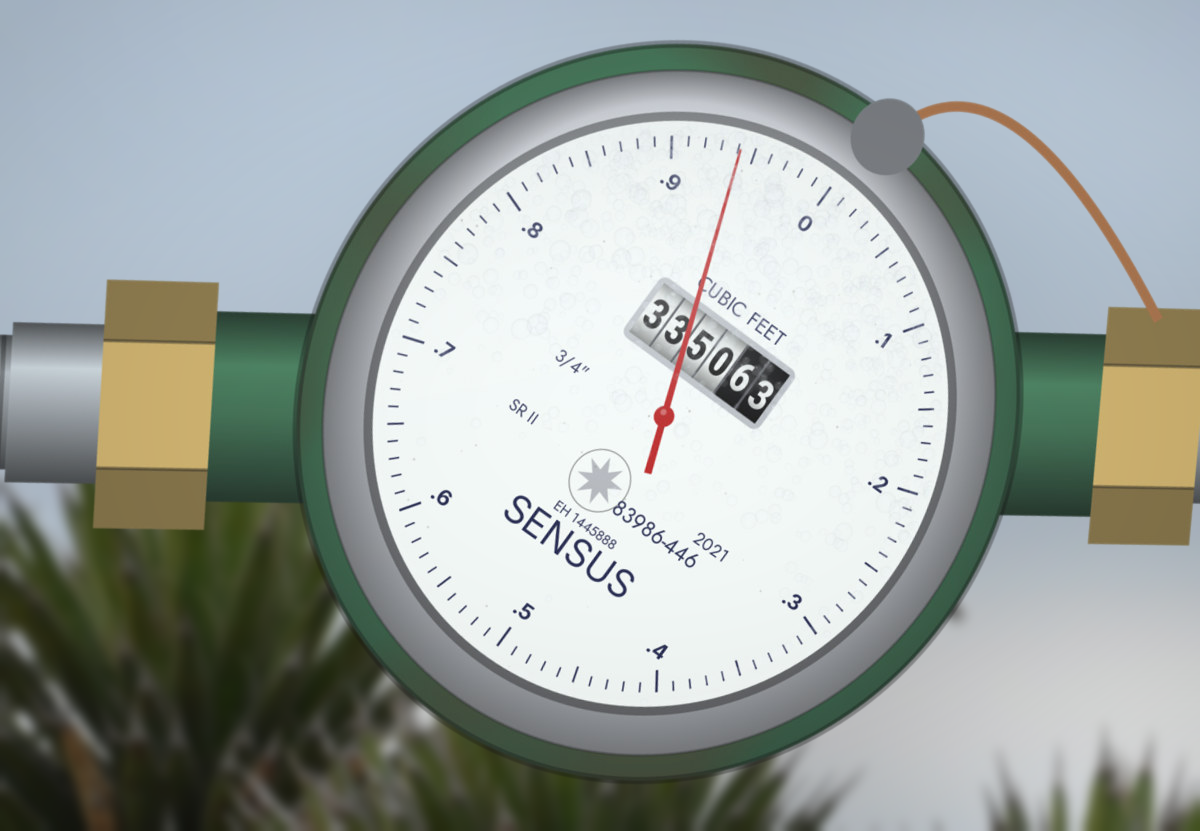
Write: 335062.94 ft³
